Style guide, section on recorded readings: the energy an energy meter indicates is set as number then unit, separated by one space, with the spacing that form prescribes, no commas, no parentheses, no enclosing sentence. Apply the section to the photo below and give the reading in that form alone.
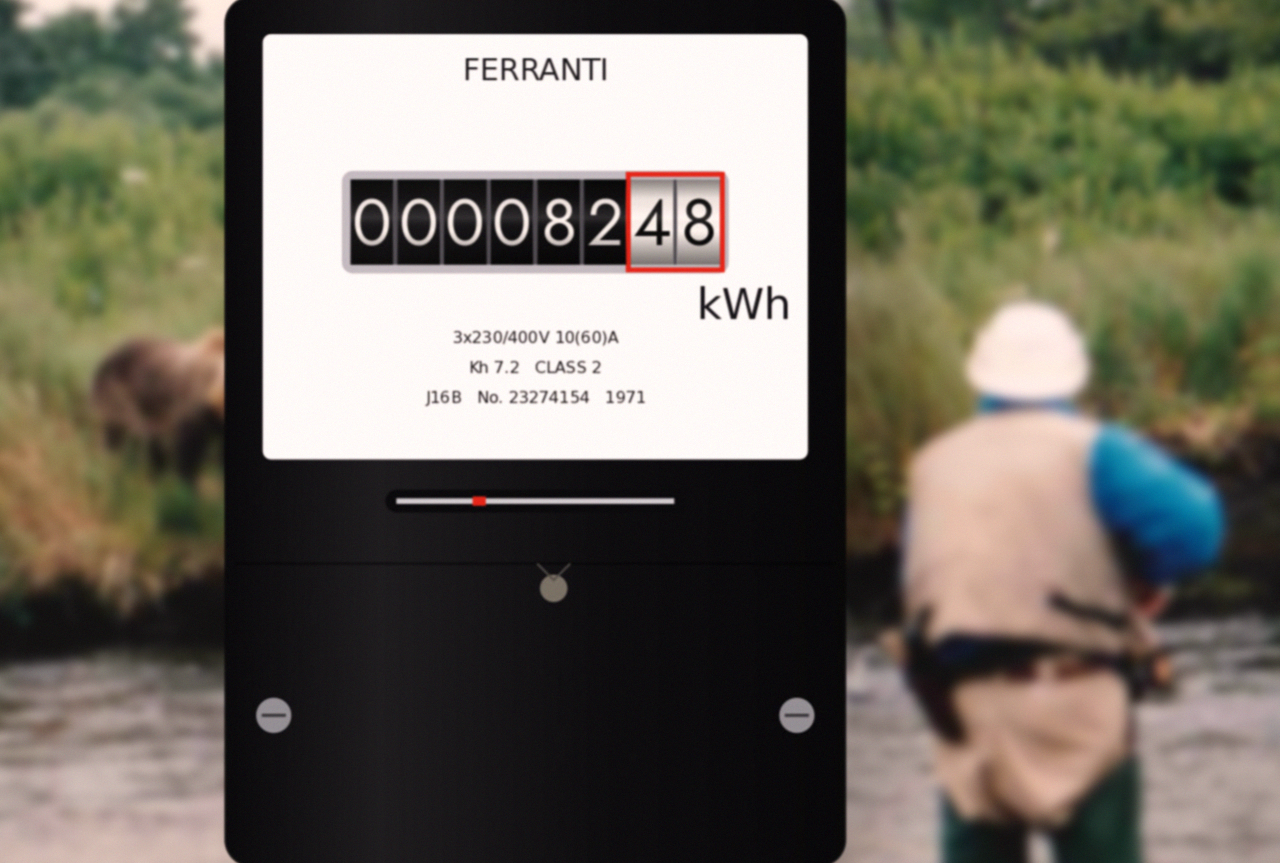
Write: 82.48 kWh
